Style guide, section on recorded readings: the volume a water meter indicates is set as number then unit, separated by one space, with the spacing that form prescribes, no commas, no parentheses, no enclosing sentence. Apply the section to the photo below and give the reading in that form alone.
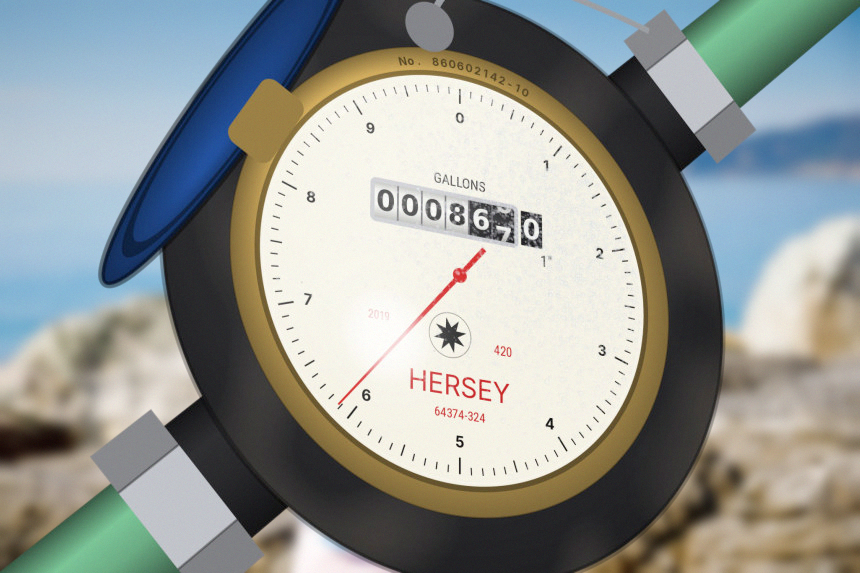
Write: 8666.1 gal
